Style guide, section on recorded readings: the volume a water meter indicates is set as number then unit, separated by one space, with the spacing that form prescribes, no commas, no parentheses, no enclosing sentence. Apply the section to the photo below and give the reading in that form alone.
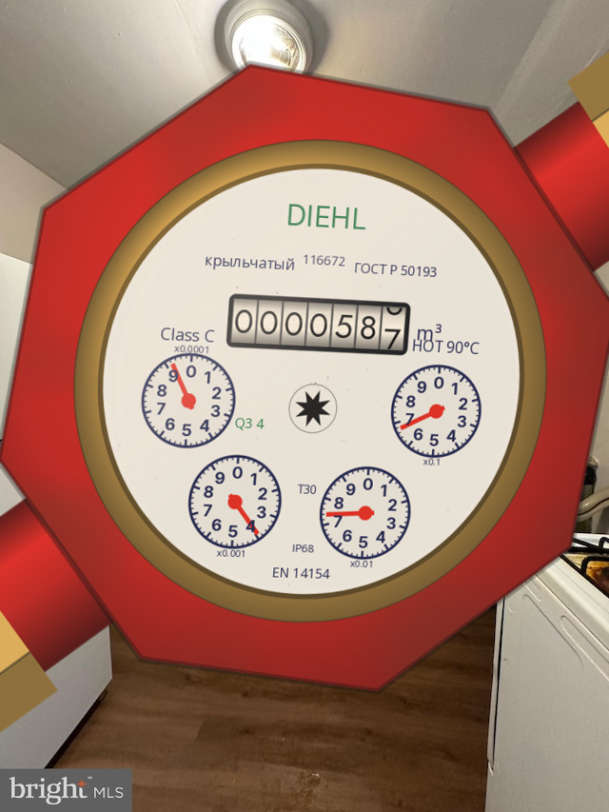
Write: 586.6739 m³
